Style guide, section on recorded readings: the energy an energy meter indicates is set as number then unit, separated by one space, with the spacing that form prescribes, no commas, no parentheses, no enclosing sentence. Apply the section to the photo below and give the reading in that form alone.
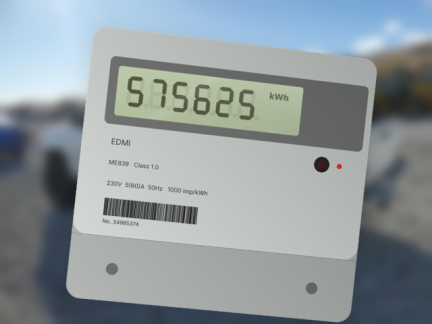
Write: 575625 kWh
